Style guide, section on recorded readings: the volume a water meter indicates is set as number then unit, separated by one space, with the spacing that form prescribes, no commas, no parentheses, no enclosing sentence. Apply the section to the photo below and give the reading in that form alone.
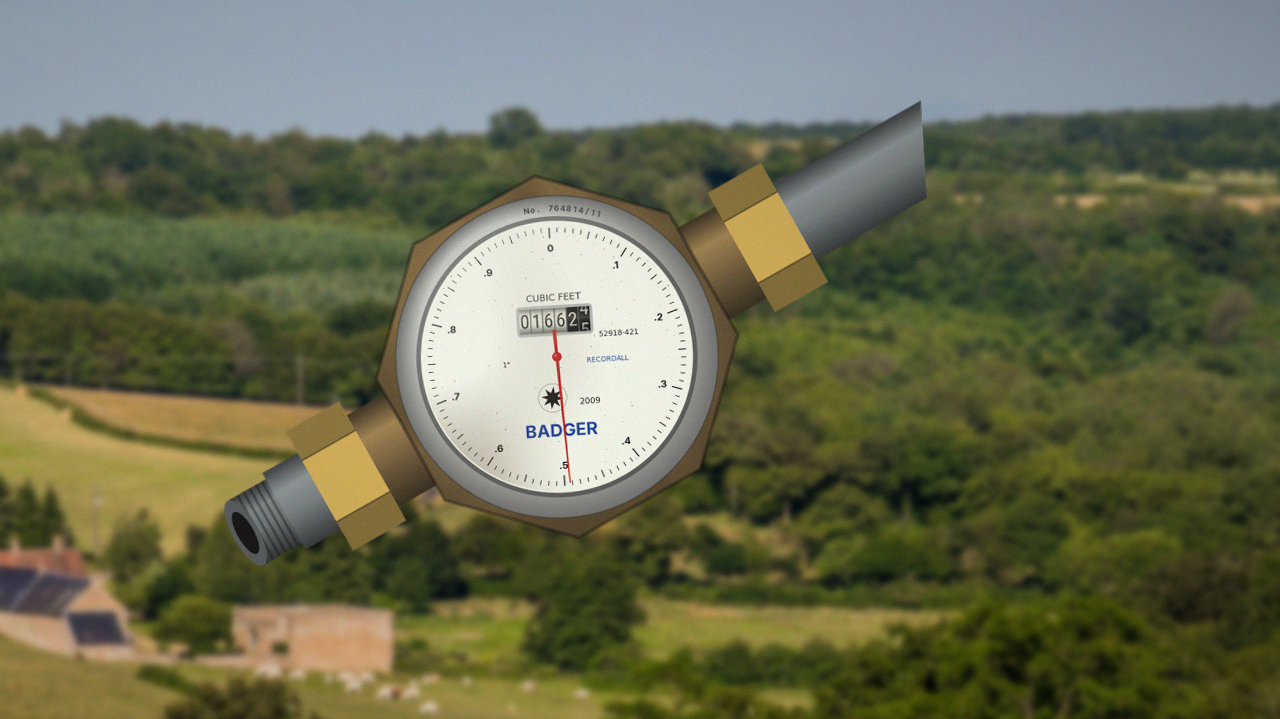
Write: 16624.49 ft³
